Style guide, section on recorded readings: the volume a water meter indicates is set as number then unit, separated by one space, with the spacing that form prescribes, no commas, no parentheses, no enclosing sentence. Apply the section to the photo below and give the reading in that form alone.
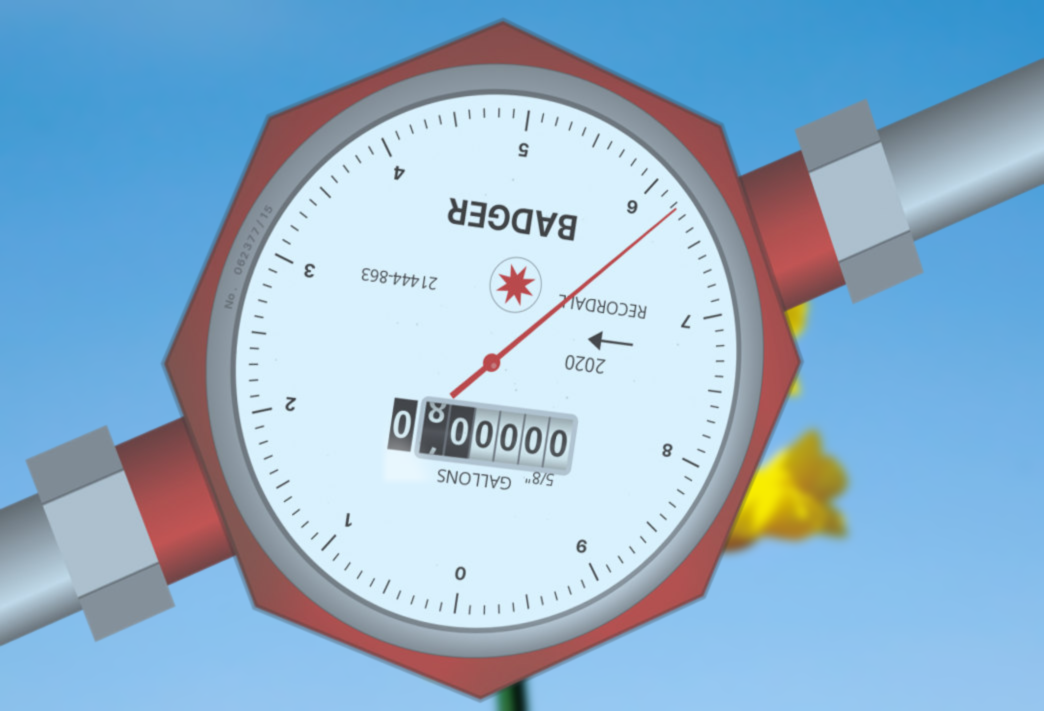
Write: 76.2 gal
